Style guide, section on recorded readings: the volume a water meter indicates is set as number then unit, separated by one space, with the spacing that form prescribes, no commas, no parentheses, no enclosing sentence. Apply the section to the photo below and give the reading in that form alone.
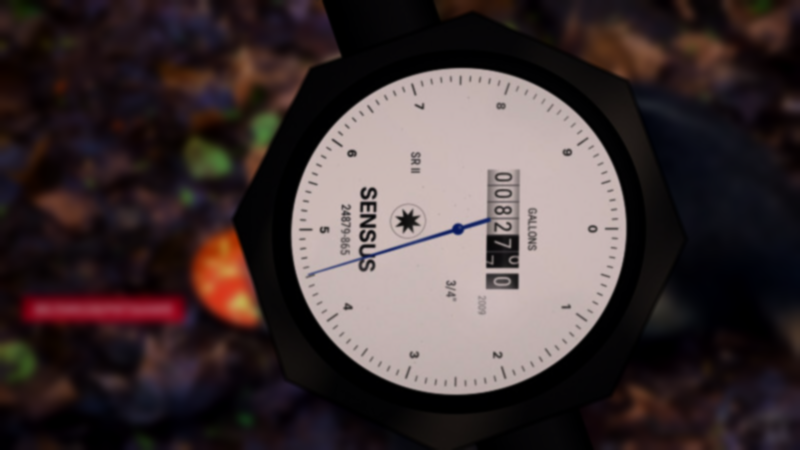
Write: 82764.5 gal
